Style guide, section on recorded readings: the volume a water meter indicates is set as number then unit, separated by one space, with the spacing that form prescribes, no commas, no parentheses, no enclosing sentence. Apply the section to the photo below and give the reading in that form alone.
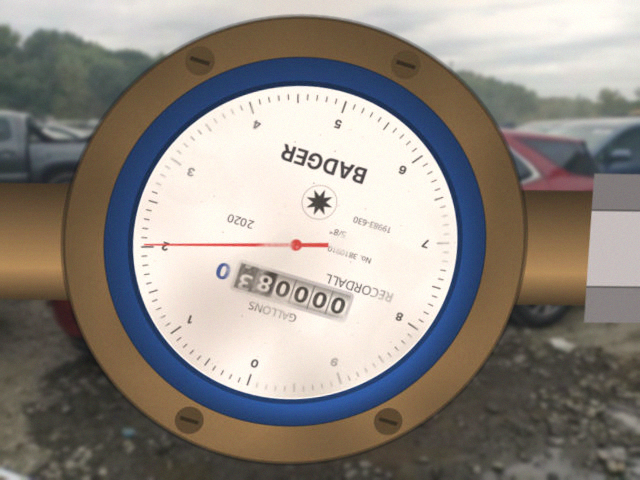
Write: 832.0 gal
